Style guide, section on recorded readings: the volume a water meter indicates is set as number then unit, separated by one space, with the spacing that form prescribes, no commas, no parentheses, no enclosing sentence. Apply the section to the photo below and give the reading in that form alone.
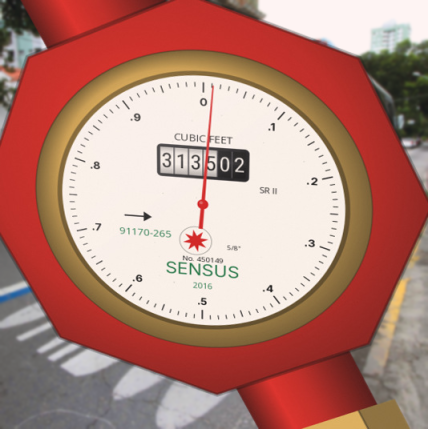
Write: 313502.01 ft³
